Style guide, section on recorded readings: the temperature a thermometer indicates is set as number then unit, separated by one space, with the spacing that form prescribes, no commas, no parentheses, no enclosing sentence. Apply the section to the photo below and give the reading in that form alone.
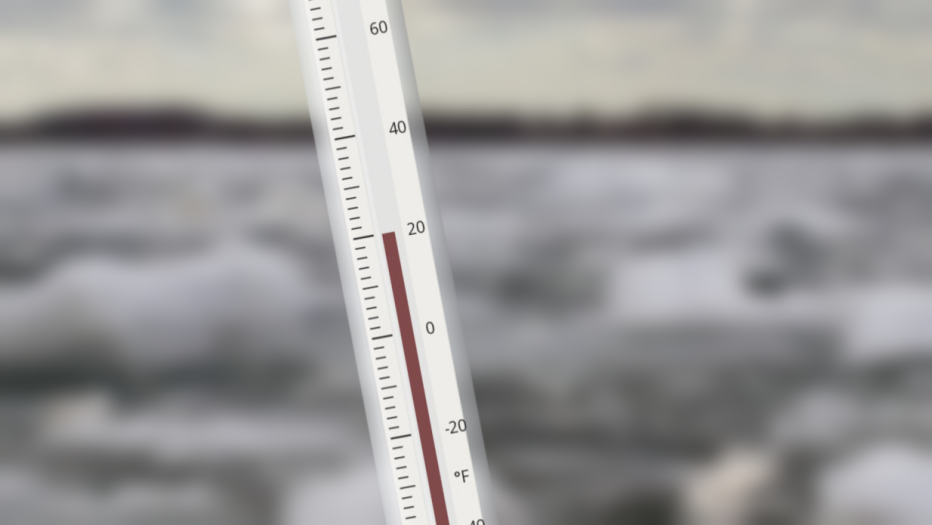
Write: 20 °F
